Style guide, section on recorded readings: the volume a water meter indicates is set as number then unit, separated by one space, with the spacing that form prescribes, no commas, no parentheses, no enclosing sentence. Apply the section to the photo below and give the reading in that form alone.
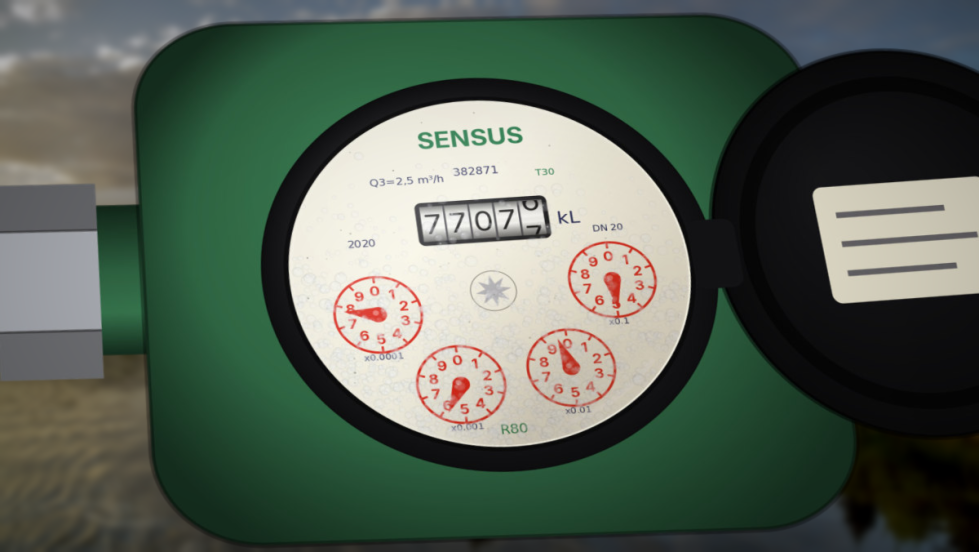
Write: 77076.4957 kL
